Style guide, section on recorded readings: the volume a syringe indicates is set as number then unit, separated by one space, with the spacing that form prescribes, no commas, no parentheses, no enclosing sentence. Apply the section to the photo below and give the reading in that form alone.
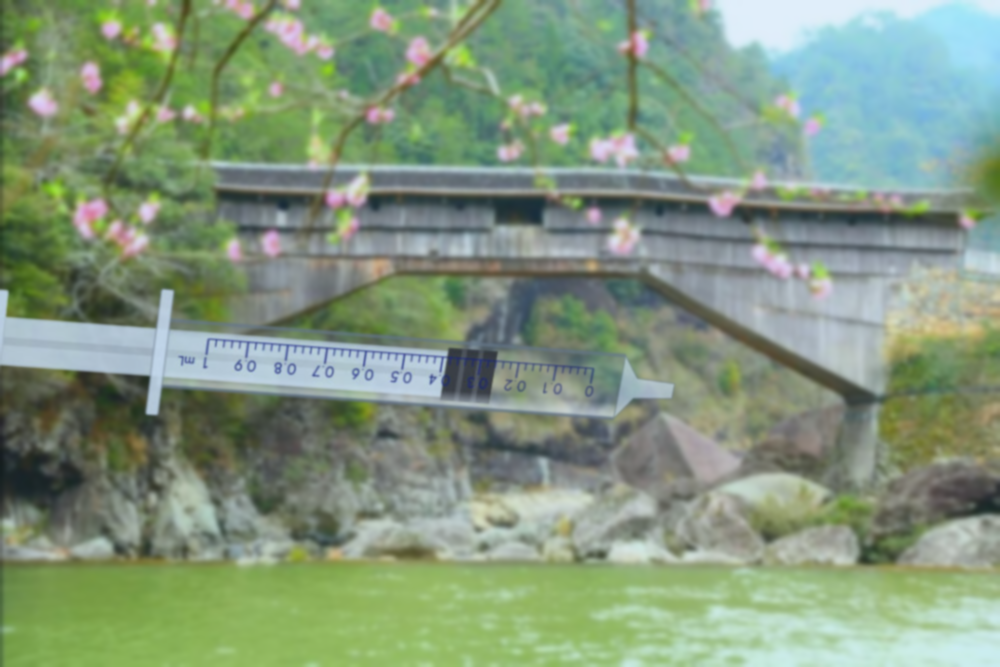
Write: 0.26 mL
